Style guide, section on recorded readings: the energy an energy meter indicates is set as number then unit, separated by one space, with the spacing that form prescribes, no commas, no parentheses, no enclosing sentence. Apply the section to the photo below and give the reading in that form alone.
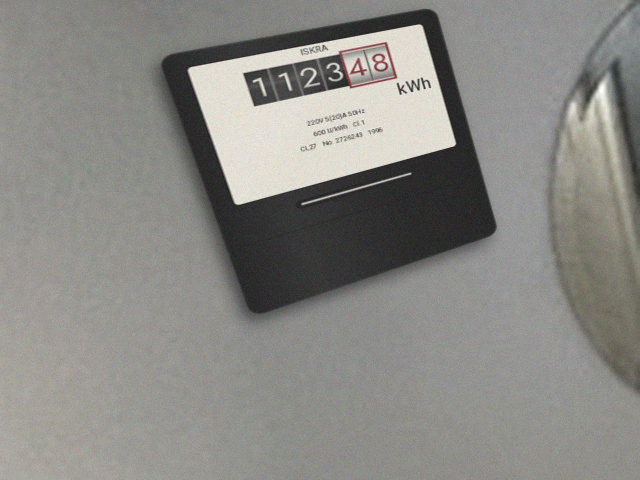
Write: 1123.48 kWh
